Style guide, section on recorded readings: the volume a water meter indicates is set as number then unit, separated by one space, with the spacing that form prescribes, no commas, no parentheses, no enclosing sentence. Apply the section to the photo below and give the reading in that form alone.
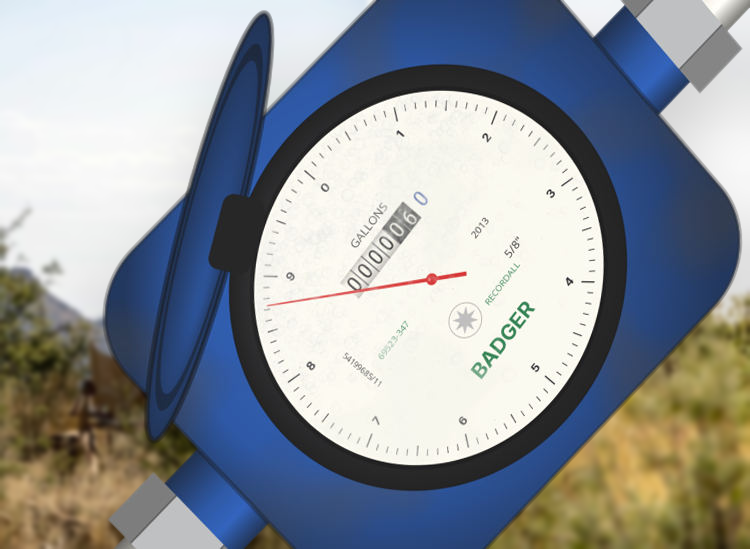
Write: 58.7 gal
